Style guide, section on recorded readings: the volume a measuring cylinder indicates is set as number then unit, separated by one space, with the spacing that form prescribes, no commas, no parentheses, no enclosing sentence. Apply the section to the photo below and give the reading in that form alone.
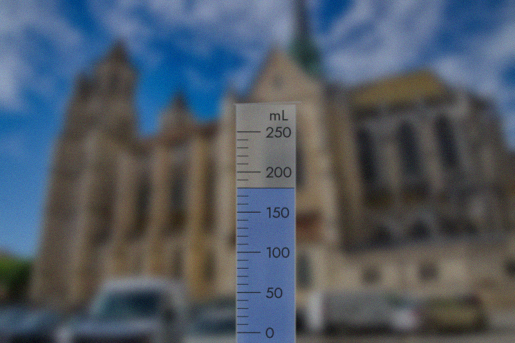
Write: 180 mL
